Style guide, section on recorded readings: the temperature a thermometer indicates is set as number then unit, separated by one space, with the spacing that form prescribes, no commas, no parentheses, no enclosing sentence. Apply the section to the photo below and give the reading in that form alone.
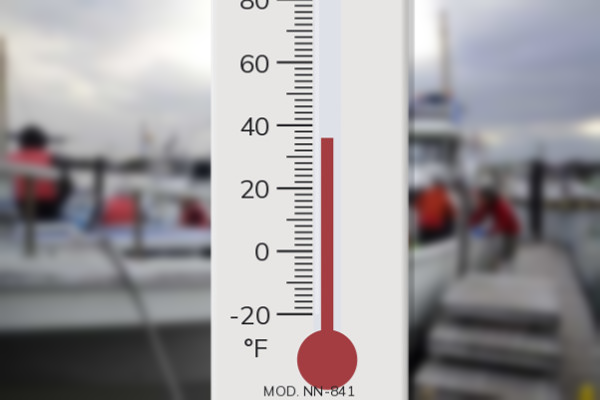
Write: 36 °F
